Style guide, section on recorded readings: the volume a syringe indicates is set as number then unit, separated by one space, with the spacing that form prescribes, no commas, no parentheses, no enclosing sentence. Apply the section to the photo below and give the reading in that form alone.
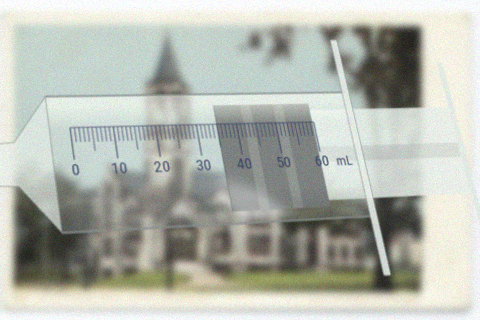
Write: 35 mL
